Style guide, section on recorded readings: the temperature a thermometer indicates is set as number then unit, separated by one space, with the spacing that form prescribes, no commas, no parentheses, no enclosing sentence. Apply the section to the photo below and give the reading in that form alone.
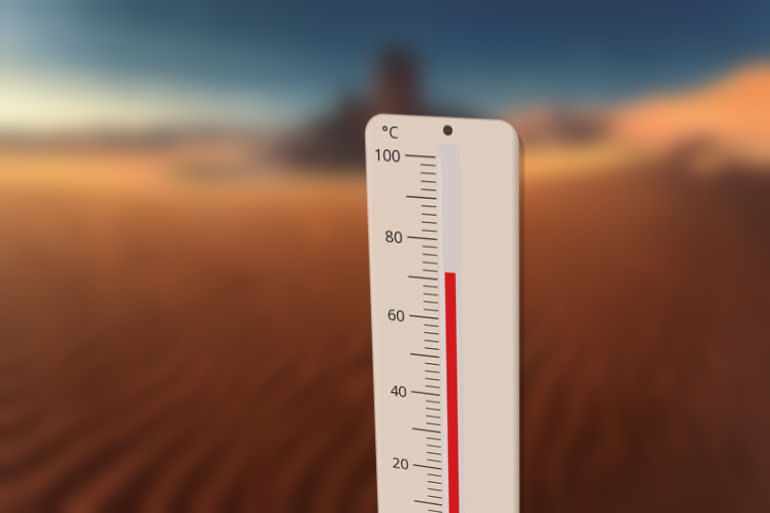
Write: 72 °C
